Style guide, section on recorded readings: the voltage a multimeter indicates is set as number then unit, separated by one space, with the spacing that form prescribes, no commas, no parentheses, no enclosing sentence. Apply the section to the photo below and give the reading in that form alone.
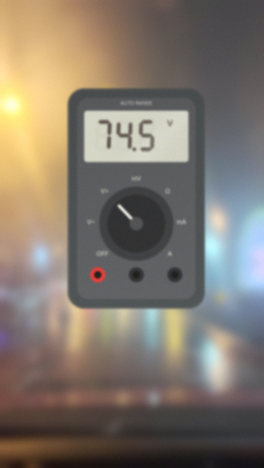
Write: 74.5 V
